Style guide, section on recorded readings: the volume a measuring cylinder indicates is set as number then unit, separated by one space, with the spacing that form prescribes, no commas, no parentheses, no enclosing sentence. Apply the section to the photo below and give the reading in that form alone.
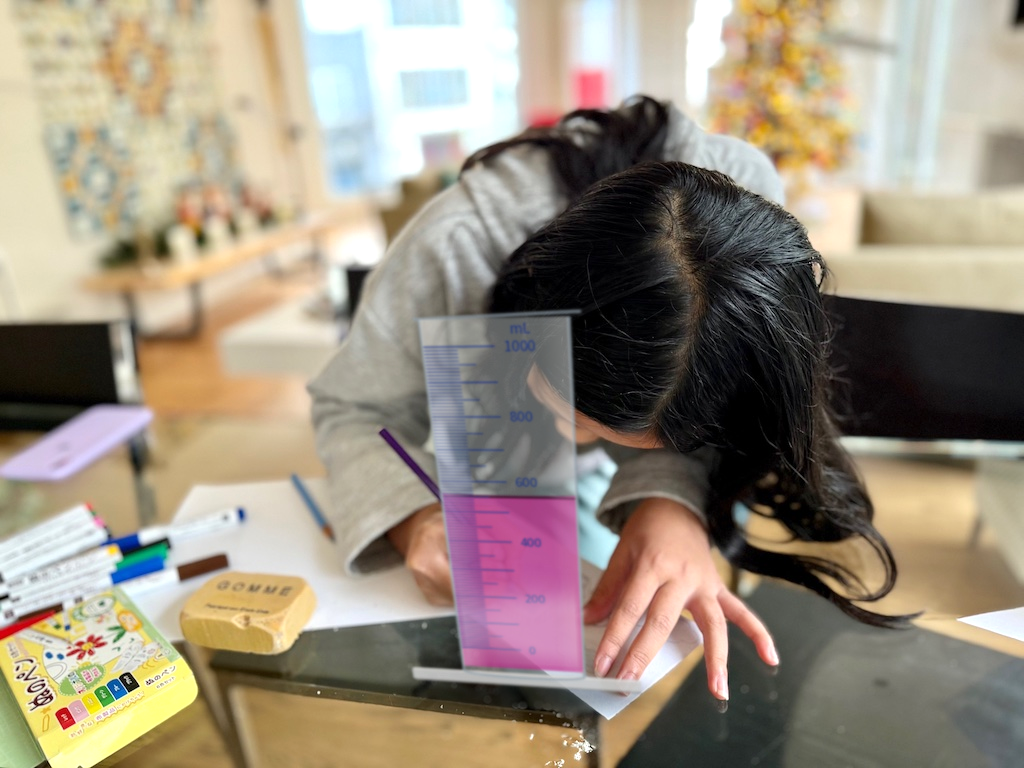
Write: 550 mL
